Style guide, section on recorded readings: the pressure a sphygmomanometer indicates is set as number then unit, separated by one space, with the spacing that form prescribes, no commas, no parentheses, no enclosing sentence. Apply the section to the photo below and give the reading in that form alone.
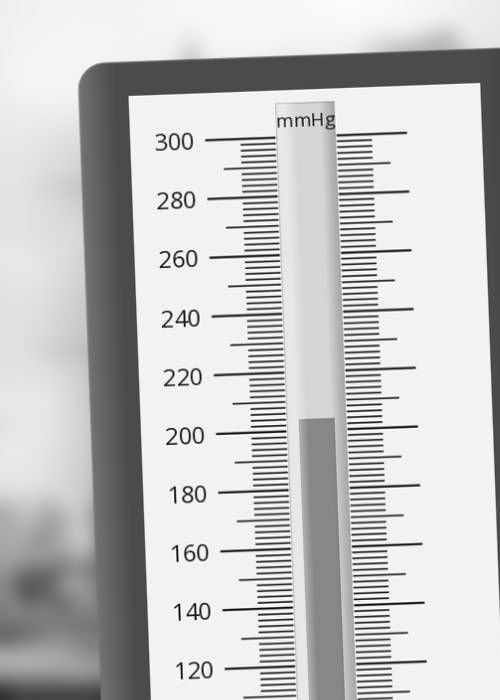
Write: 204 mmHg
